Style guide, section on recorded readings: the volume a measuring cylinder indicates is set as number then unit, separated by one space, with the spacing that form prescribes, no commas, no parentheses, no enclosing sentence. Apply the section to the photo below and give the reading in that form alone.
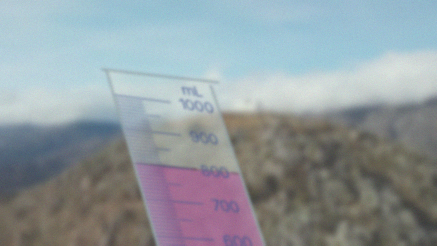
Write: 800 mL
